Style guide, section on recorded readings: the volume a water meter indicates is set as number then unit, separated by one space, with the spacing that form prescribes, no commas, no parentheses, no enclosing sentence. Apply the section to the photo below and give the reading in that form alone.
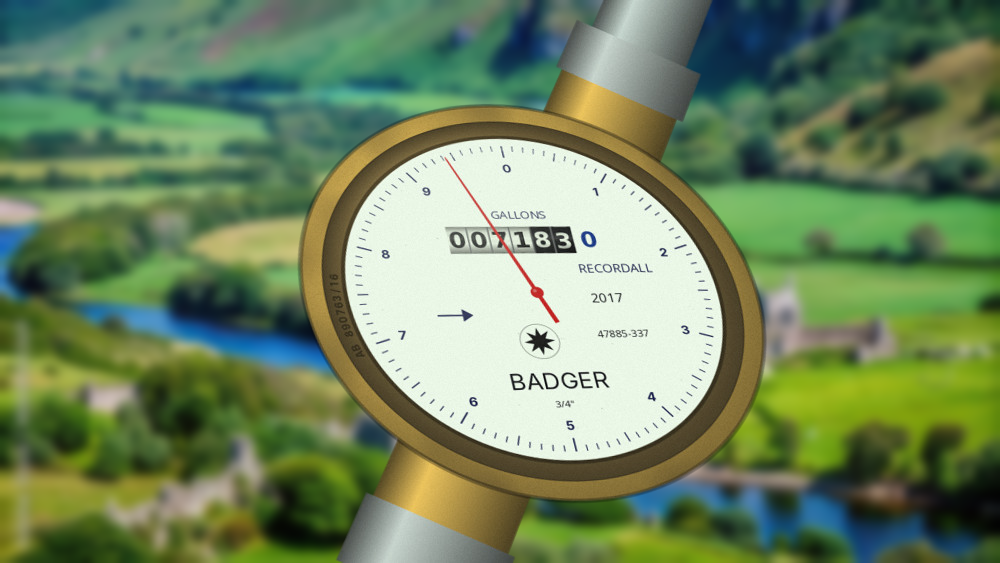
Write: 71829.4 gal
